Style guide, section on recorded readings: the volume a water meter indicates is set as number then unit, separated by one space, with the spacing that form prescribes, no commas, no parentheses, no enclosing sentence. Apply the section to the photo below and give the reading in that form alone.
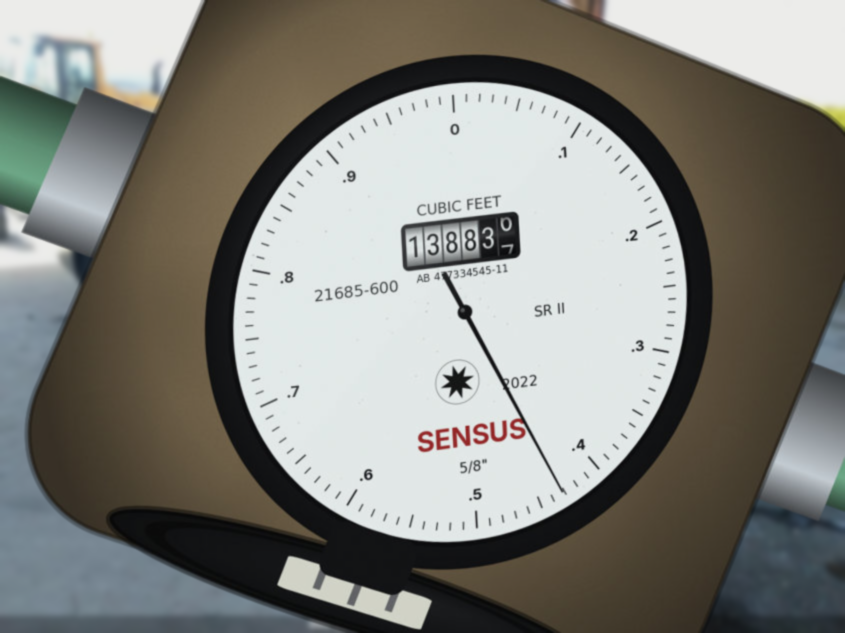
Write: 138836.43 ft³
